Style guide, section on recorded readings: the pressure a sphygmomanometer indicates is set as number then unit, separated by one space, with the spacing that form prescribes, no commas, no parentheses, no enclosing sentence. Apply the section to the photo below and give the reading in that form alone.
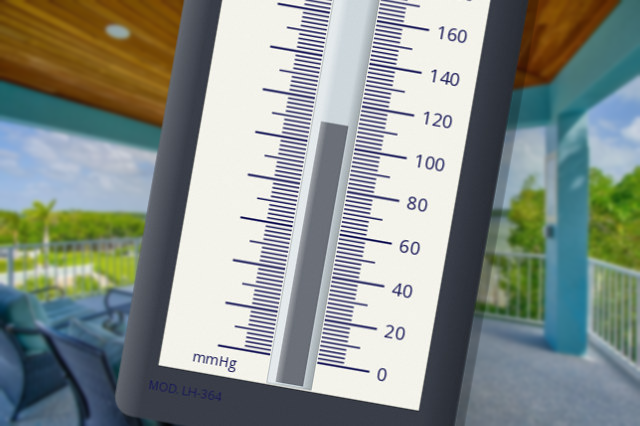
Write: 110 mmHg
